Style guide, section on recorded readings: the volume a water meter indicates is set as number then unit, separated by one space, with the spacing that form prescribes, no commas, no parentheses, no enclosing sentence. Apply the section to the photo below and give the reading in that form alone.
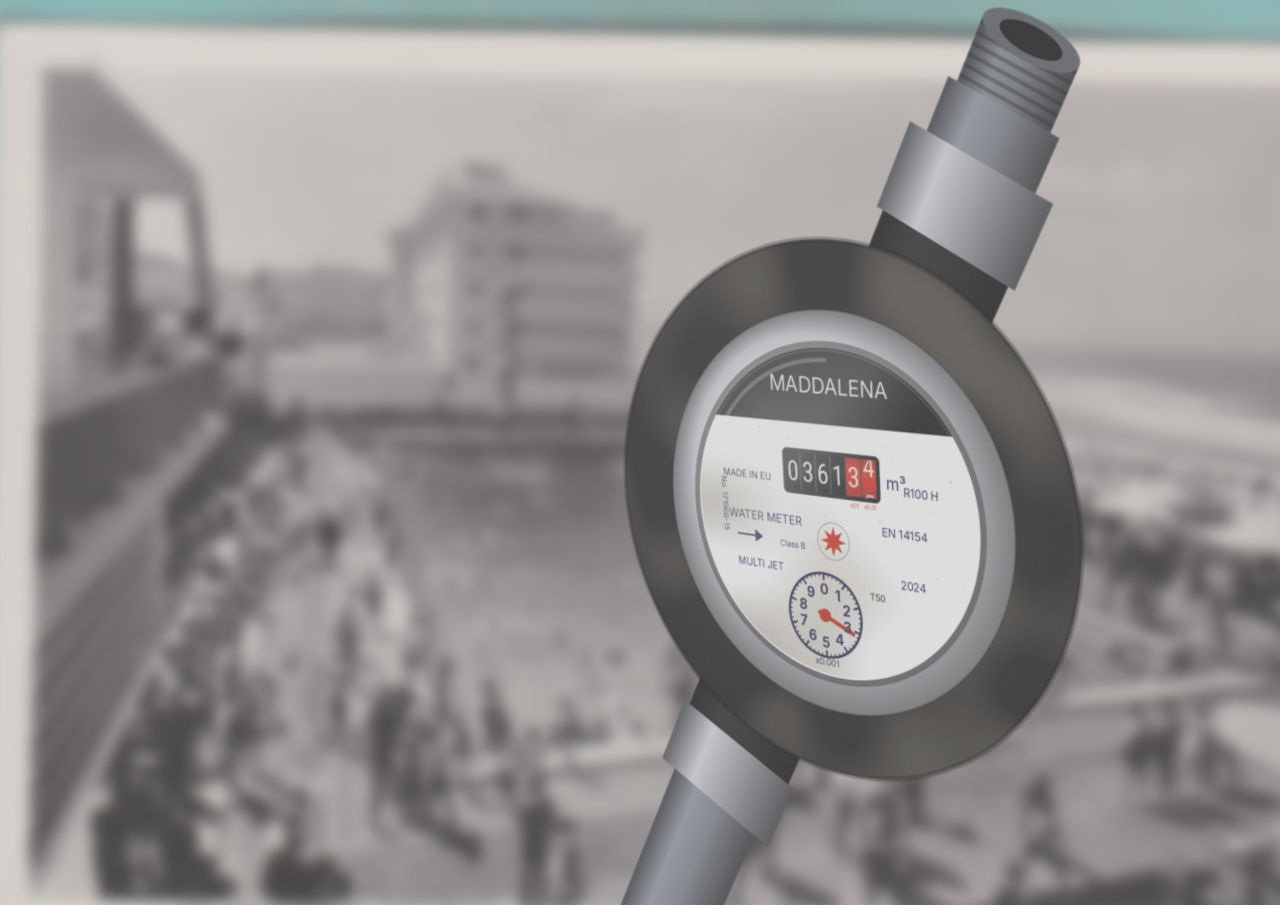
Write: 361.343 m³
